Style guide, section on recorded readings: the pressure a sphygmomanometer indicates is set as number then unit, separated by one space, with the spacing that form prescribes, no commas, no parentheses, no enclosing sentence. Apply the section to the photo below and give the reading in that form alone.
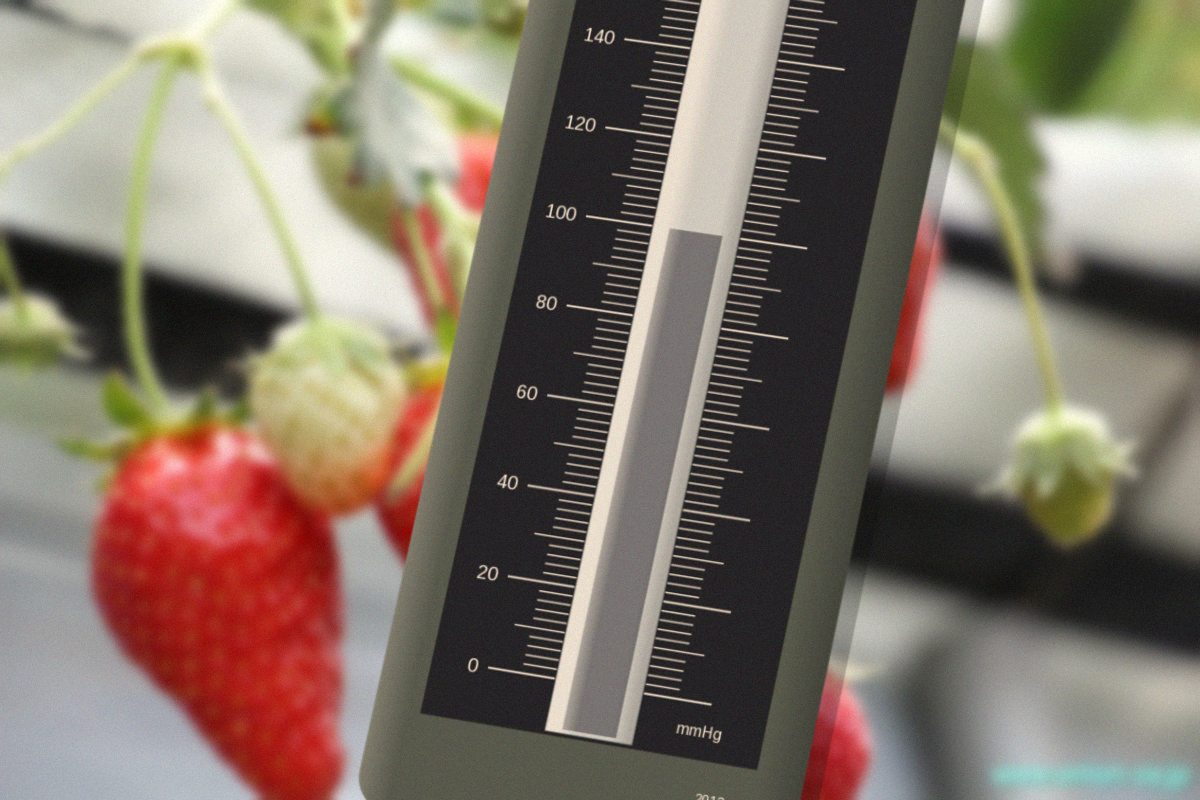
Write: 100 mmHg
